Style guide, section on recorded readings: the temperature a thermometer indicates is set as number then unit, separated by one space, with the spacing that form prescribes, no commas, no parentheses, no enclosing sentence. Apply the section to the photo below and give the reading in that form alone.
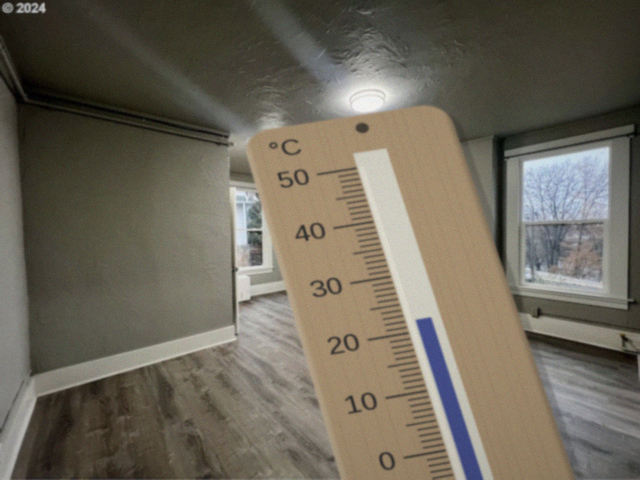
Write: 22 °C
